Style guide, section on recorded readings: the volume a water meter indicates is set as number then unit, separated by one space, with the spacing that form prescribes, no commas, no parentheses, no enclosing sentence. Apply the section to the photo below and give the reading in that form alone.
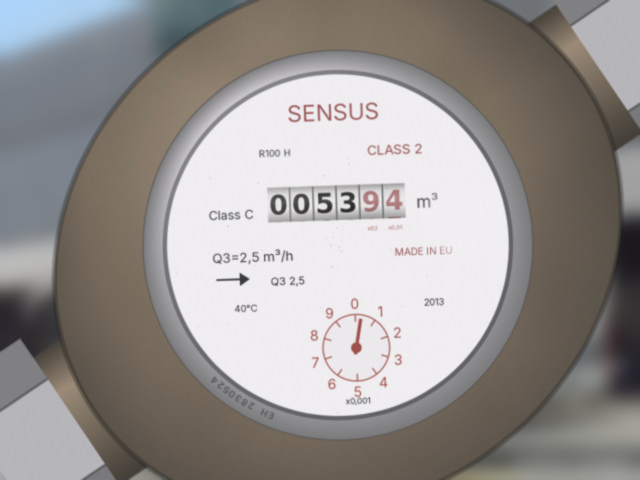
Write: 53.940 m³
